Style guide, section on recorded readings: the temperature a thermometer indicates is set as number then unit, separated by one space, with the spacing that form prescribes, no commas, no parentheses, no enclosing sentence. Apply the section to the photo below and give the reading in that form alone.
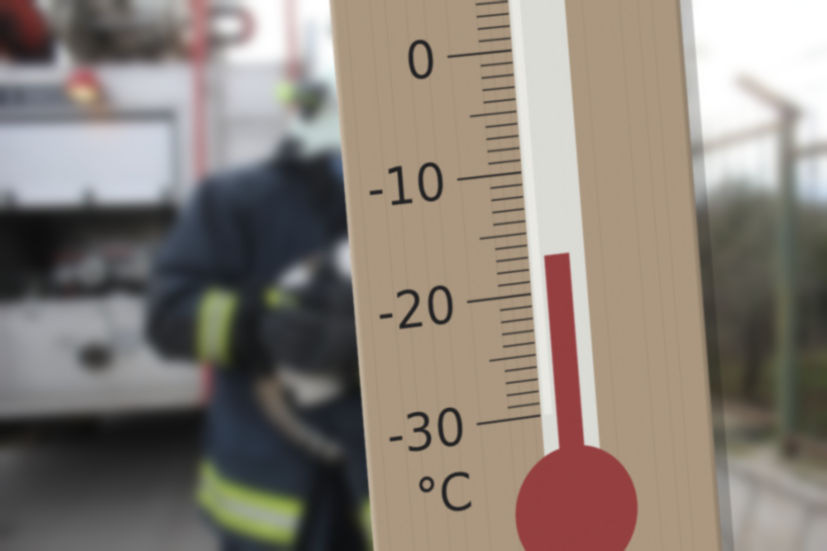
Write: -17 °C
